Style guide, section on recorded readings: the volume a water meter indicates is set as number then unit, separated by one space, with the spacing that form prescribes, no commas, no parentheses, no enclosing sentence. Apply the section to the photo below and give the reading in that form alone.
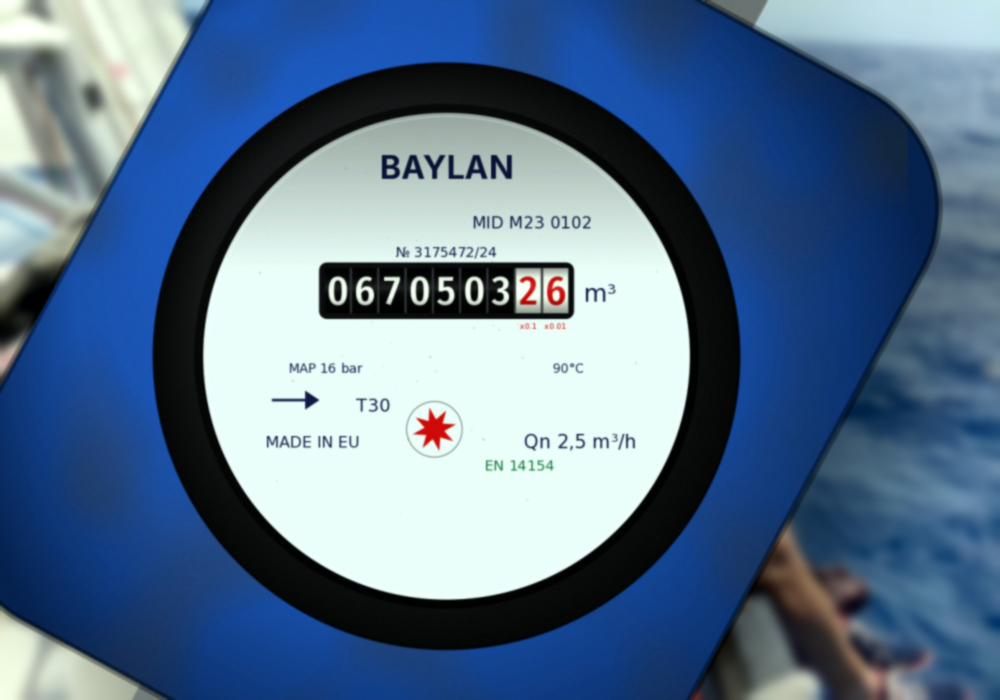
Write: 670503.26 m³
